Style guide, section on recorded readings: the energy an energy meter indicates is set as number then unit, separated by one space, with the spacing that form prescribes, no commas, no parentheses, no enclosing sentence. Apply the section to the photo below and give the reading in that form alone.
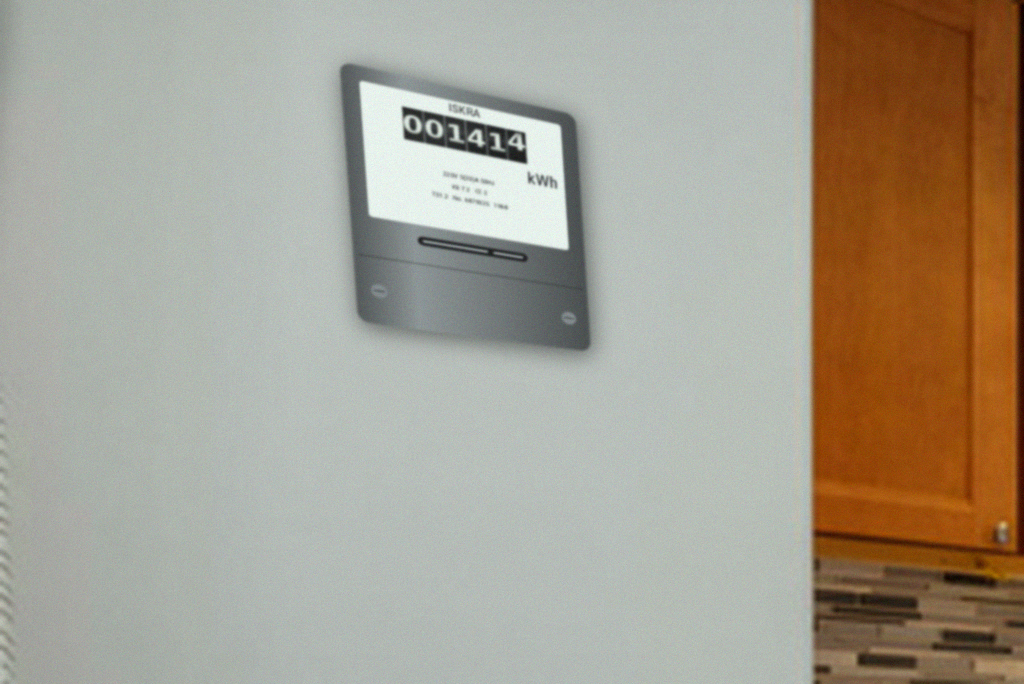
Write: 1414 kWh
